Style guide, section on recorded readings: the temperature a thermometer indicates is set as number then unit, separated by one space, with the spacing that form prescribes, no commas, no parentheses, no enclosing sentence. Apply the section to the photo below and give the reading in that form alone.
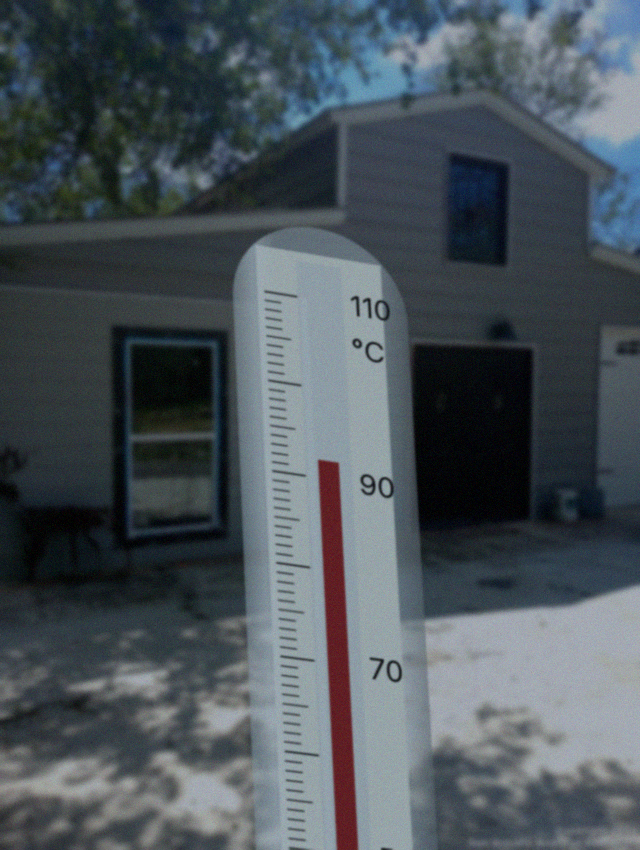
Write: 92 °C
